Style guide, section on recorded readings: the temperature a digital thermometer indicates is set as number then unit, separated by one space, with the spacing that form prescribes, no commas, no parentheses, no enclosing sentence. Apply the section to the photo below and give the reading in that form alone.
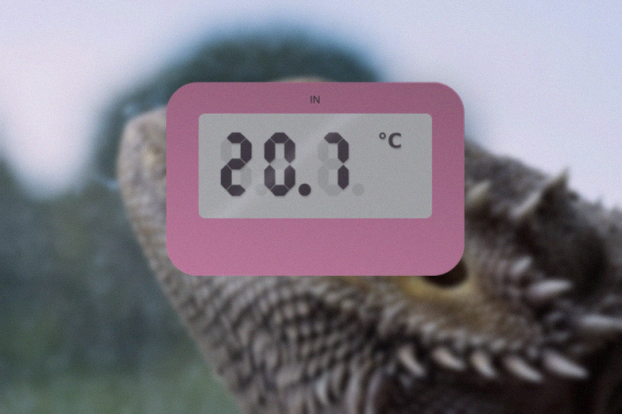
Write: 20.7 °C
